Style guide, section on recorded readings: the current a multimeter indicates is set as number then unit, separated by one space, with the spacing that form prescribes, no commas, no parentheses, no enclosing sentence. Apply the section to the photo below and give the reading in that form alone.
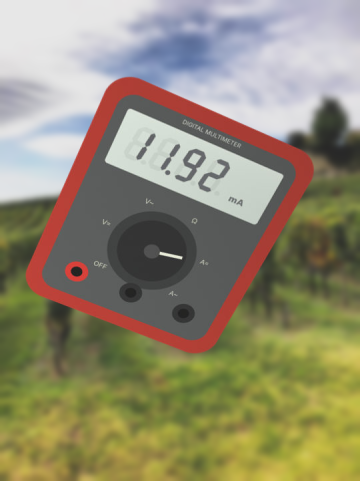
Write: 11.92 mA
